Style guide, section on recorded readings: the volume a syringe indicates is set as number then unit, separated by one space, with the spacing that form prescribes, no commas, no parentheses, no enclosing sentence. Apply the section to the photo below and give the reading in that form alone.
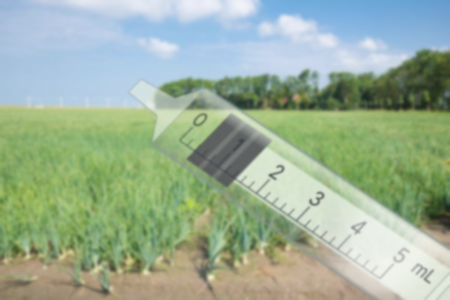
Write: 0.4 mL
